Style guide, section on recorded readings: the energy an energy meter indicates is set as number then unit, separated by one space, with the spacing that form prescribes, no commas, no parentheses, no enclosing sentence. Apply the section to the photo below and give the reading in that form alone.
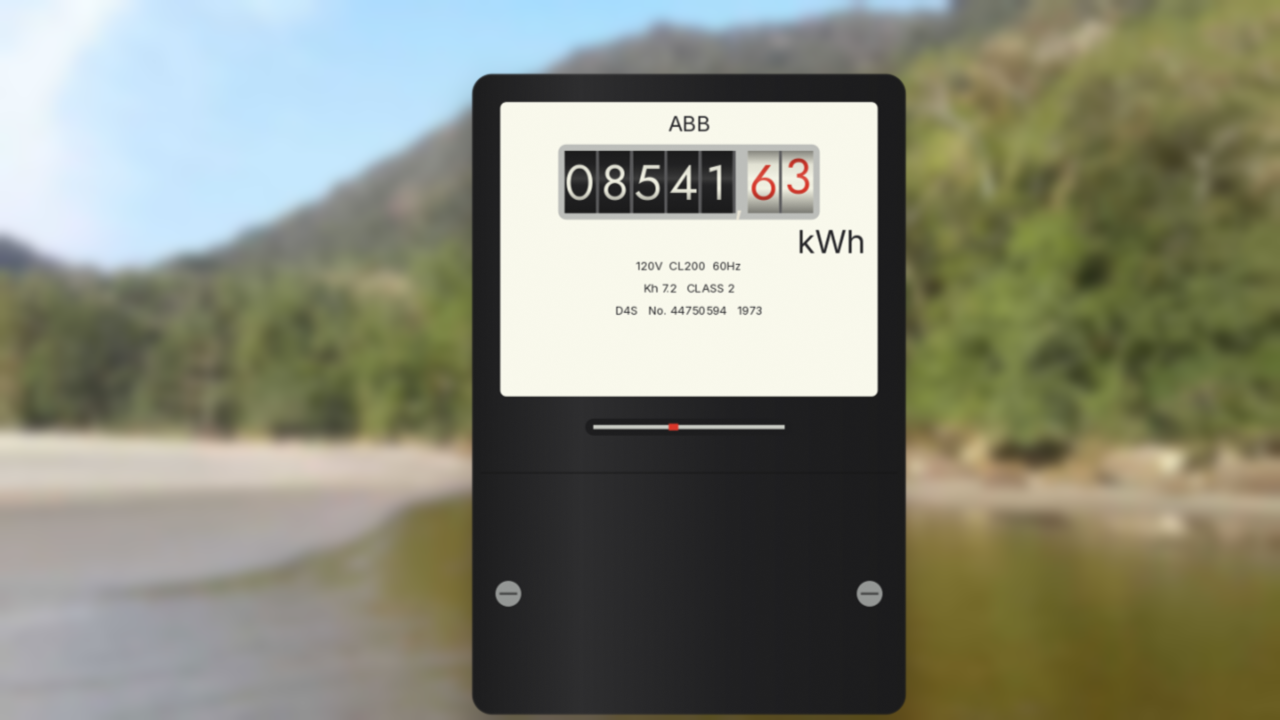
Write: 8541.63 kWh
